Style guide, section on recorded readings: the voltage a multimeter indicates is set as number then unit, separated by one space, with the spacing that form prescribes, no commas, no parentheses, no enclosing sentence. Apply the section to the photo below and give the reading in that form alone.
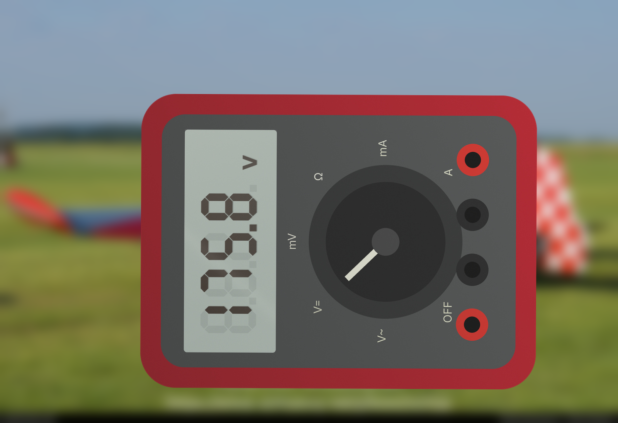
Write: 175.8 V
